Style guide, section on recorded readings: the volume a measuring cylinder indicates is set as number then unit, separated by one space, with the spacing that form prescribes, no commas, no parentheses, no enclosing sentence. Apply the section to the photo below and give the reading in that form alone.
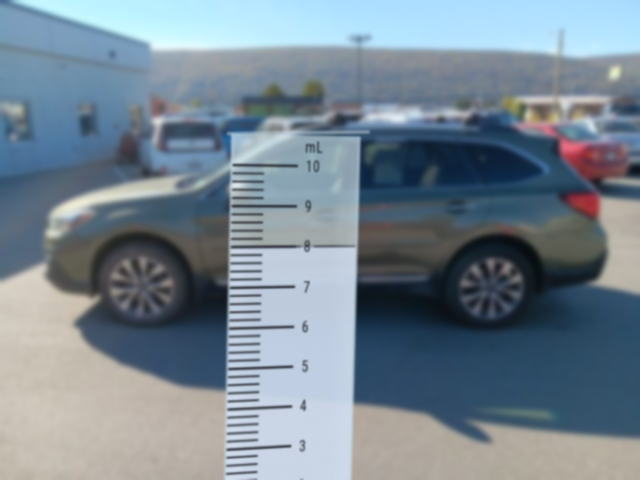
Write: 8 mL
